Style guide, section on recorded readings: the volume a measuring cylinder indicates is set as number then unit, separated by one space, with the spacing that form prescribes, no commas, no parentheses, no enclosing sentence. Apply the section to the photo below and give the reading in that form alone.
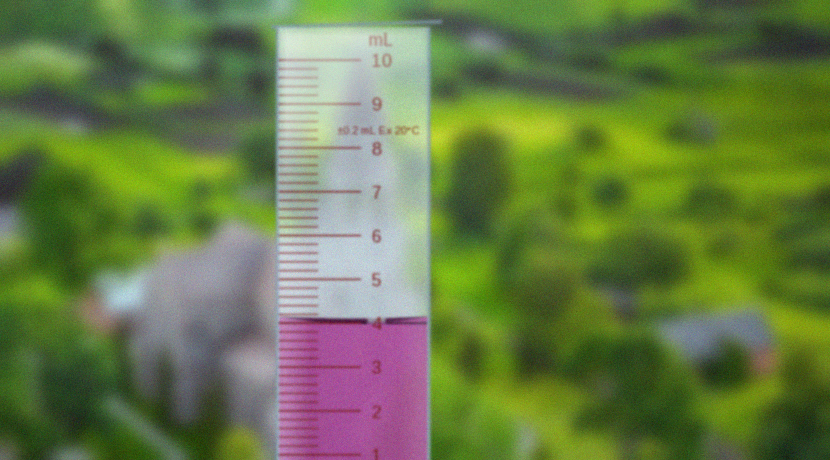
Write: 4 mL
